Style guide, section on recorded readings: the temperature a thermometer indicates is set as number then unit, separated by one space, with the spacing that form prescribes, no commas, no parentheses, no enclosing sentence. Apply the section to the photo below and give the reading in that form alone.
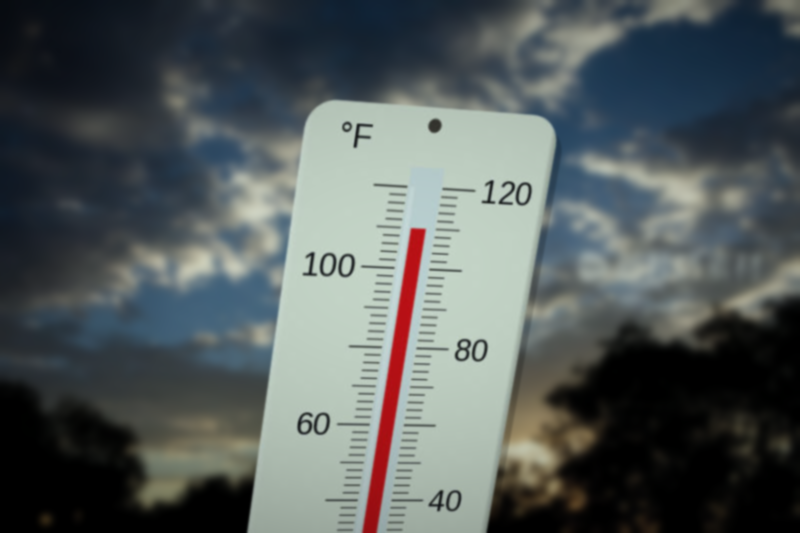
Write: 110 °F
